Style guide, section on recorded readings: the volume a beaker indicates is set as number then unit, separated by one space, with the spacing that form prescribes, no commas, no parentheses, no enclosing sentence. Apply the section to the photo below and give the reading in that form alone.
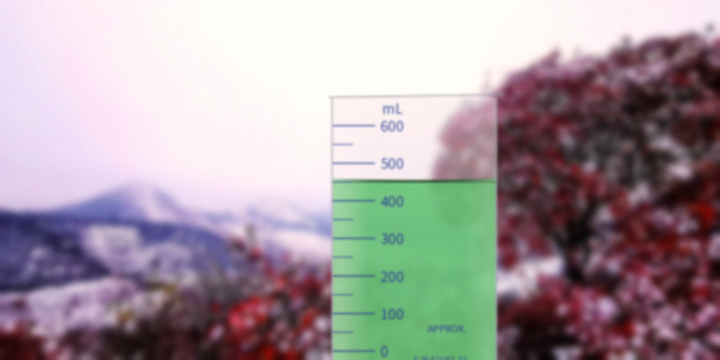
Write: 450 mL
